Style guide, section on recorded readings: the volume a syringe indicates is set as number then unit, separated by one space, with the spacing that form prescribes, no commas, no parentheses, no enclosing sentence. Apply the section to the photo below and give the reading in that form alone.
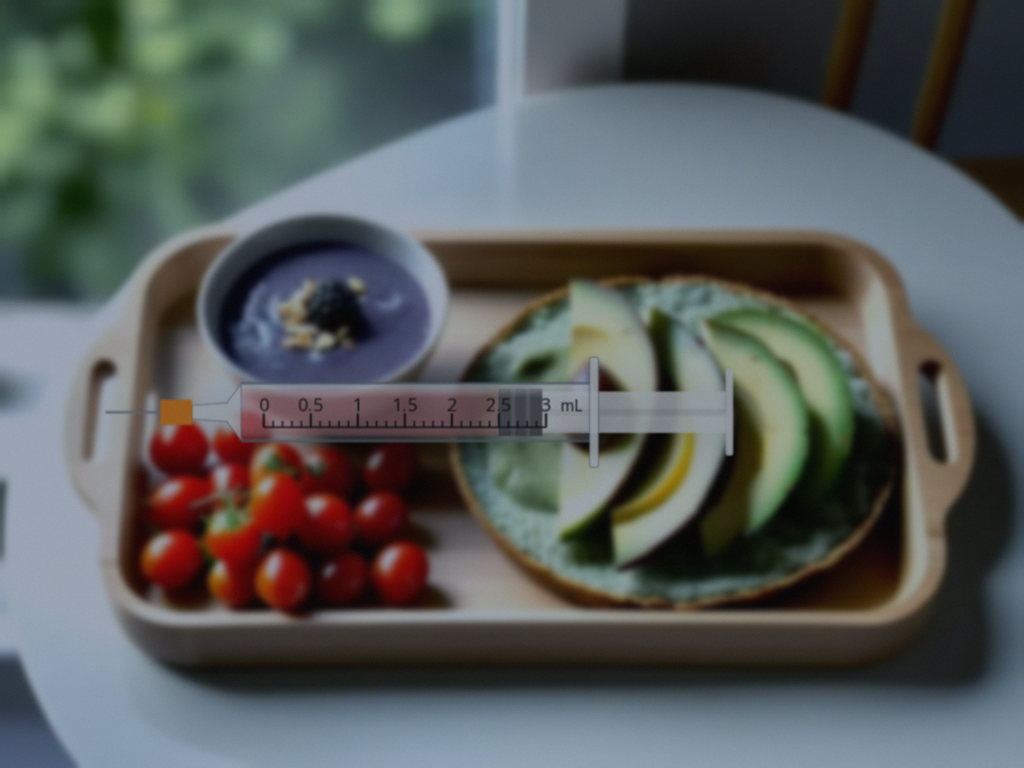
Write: 2.5 mL
